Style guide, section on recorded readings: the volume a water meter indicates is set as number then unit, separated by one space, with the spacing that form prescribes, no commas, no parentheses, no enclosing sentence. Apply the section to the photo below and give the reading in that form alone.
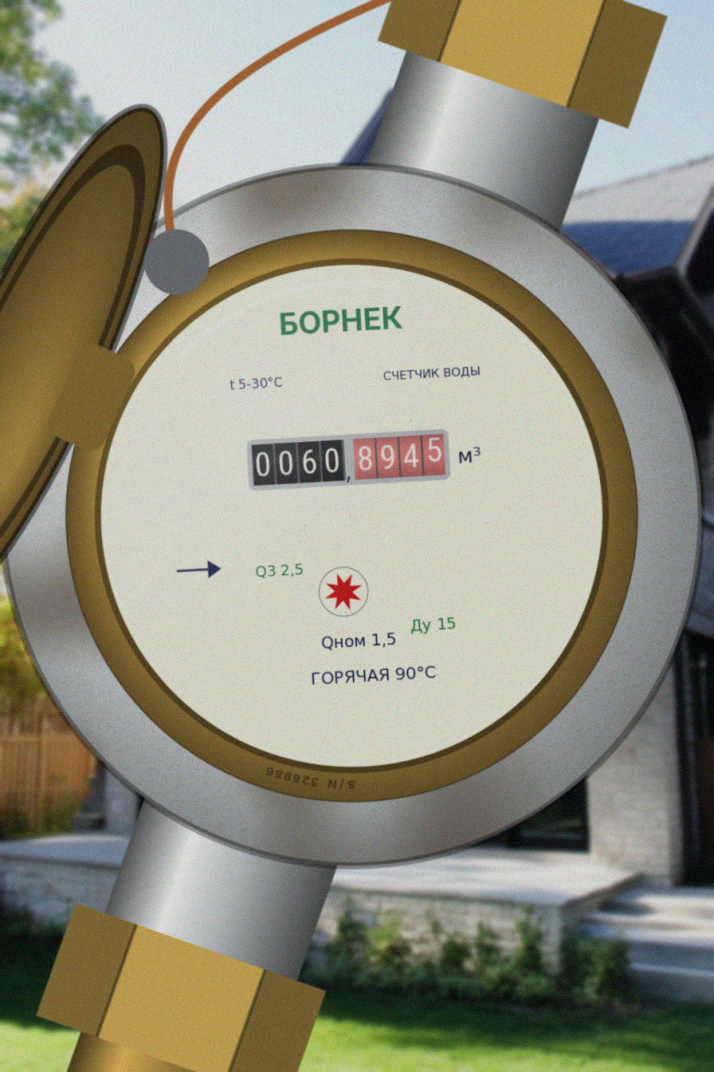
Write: 60.8945 m³
